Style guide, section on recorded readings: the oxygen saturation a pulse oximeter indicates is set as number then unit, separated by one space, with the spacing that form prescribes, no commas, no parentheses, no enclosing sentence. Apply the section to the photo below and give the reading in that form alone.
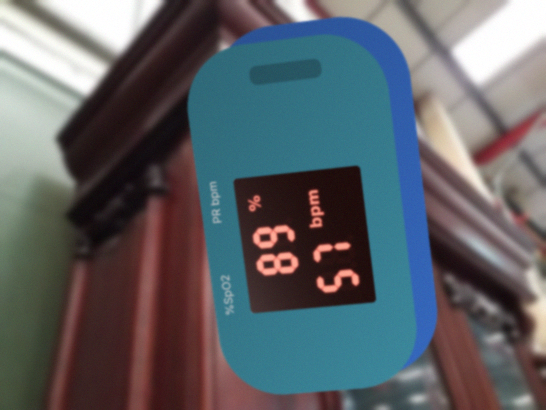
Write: 89 %
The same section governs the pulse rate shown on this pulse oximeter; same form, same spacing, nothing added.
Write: 57 bpm
